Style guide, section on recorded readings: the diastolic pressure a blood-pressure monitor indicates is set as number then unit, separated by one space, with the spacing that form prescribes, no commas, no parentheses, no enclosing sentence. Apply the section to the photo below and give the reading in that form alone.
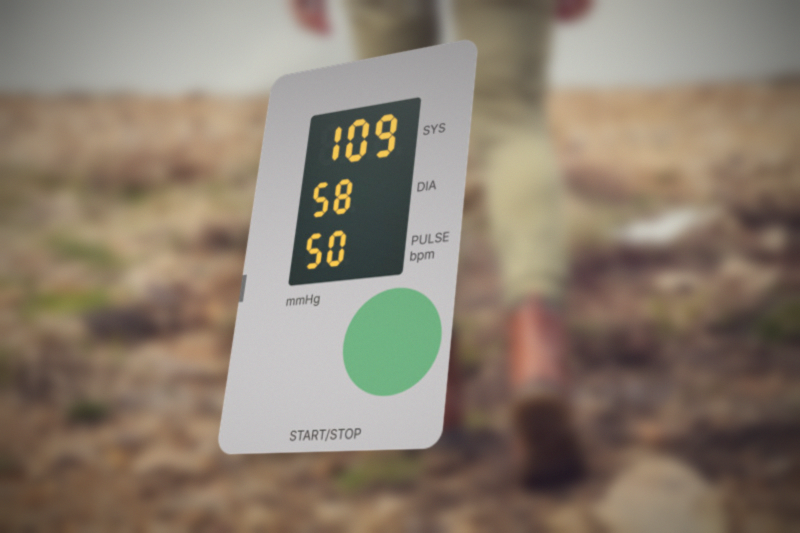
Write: 58 mmHg
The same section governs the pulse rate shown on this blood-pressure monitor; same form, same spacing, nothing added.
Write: 50 bpm
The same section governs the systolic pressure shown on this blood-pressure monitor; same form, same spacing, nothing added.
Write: 109 mmHg
